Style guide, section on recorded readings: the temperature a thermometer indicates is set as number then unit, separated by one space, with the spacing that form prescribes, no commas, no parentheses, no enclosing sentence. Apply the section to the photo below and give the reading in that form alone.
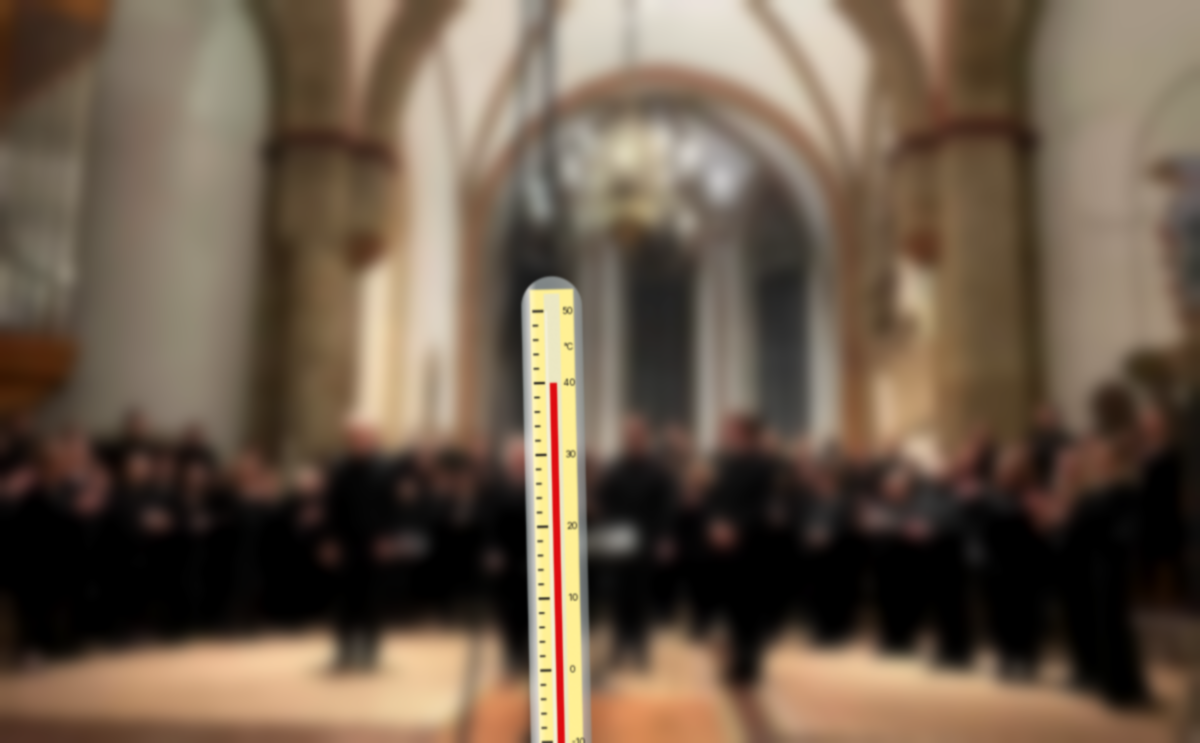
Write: 40 °C
